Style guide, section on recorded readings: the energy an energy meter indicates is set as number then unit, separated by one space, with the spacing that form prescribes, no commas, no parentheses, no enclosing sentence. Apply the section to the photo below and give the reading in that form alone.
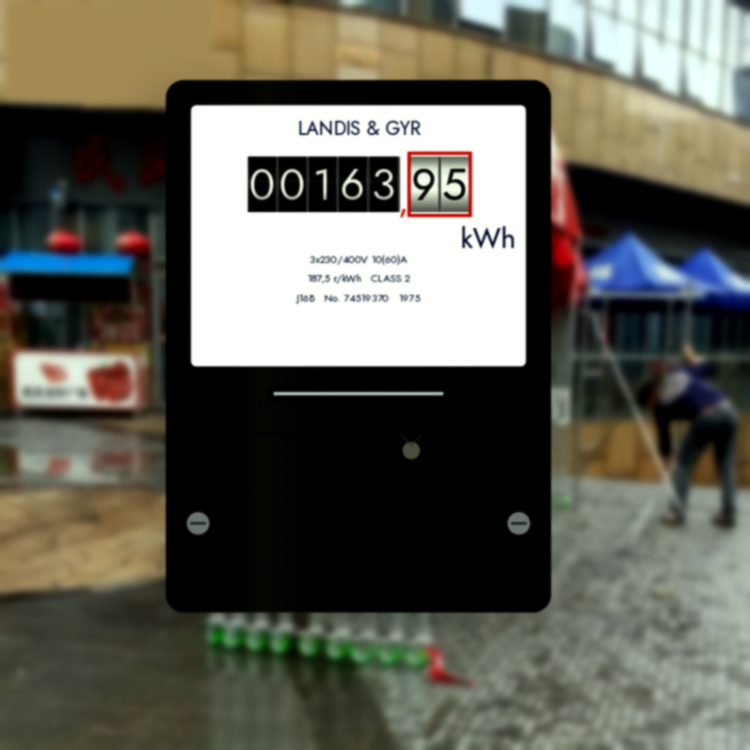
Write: 163.95 kWh
